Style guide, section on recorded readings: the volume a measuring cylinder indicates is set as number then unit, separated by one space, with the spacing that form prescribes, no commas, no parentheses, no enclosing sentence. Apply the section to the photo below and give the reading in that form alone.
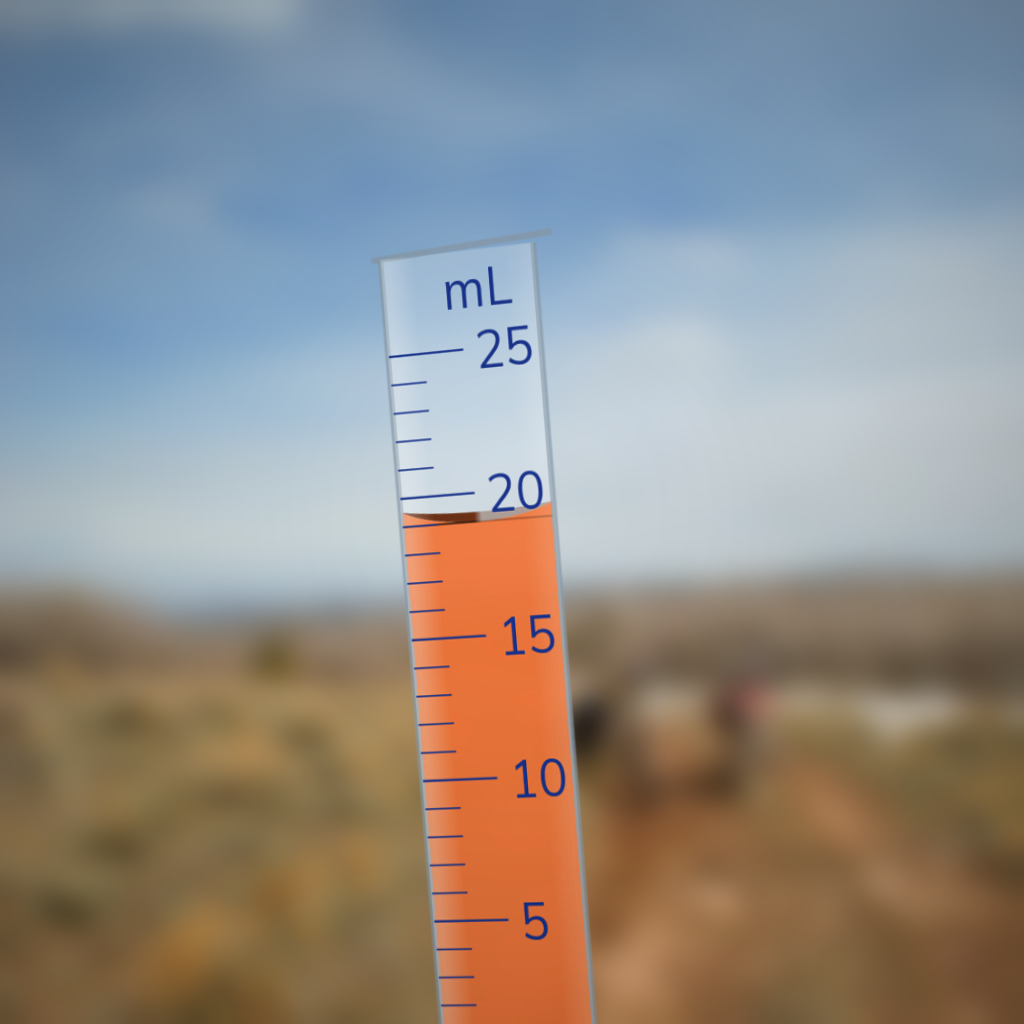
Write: 19 mL
